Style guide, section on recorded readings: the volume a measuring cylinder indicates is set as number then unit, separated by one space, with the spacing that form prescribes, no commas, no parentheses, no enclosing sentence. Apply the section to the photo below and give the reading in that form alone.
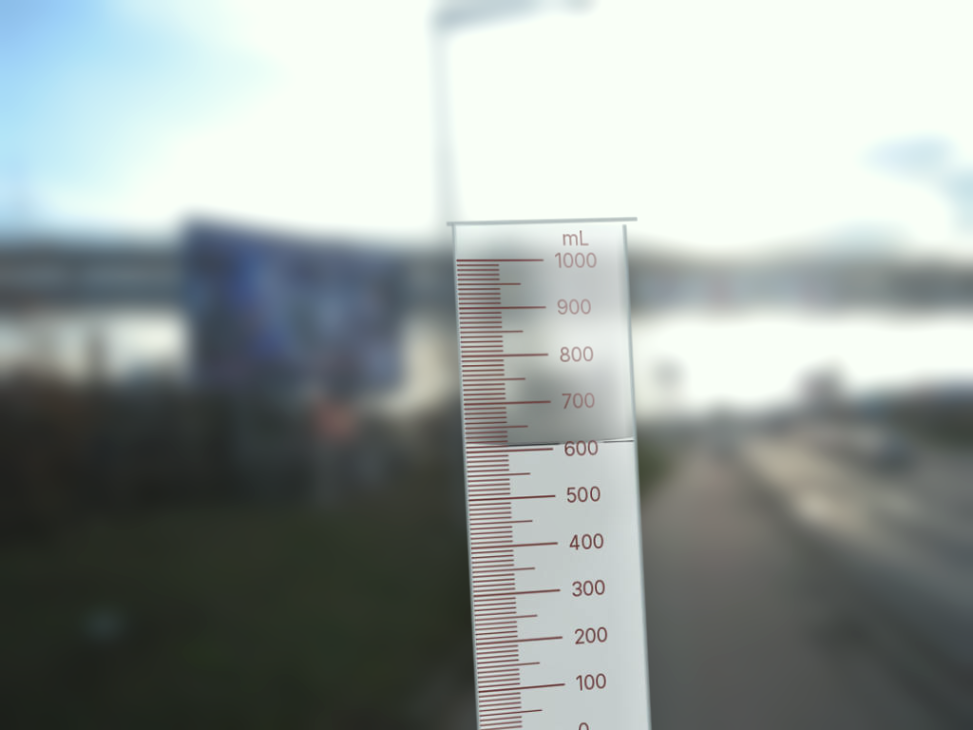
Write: 610 mL
